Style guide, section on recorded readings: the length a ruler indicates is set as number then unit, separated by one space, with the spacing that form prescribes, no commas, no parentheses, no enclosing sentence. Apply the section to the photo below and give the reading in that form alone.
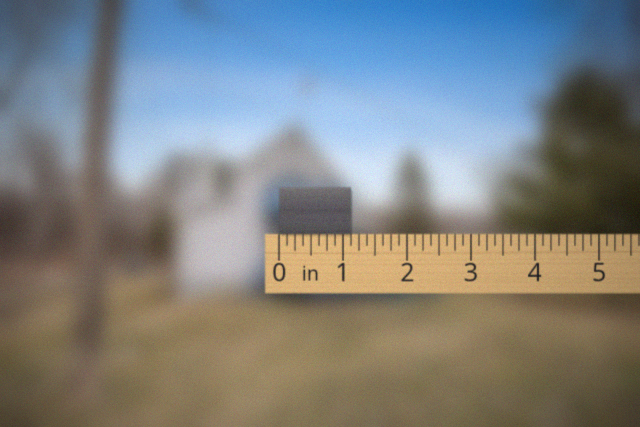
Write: 1.125 in
